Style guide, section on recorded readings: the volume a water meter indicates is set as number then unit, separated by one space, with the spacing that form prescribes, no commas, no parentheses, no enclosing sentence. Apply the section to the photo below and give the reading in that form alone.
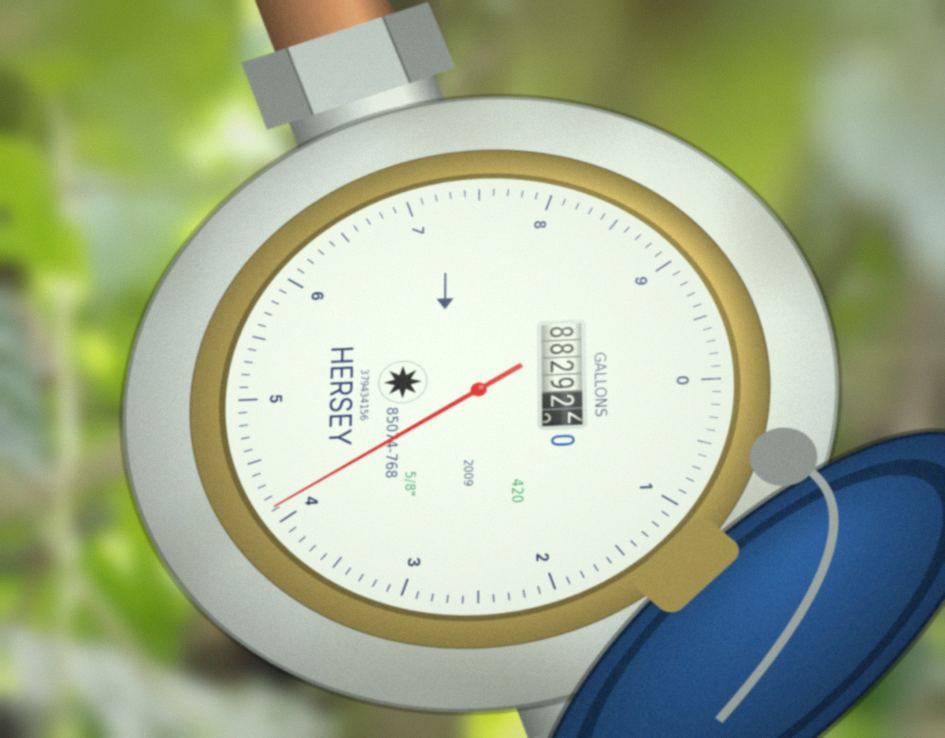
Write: 8829224.1 gal
